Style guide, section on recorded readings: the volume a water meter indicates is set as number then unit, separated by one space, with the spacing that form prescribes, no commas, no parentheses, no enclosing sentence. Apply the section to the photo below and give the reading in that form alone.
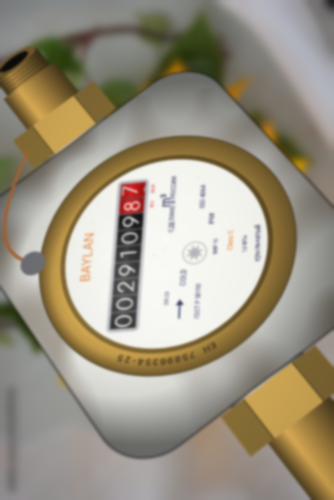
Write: 29109.87 m³
